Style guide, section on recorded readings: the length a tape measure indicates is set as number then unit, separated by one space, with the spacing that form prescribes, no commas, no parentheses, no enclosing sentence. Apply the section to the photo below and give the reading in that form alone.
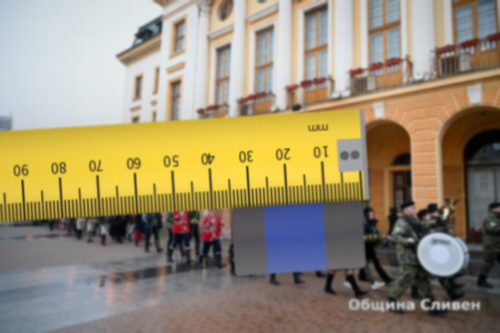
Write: 35 mm
